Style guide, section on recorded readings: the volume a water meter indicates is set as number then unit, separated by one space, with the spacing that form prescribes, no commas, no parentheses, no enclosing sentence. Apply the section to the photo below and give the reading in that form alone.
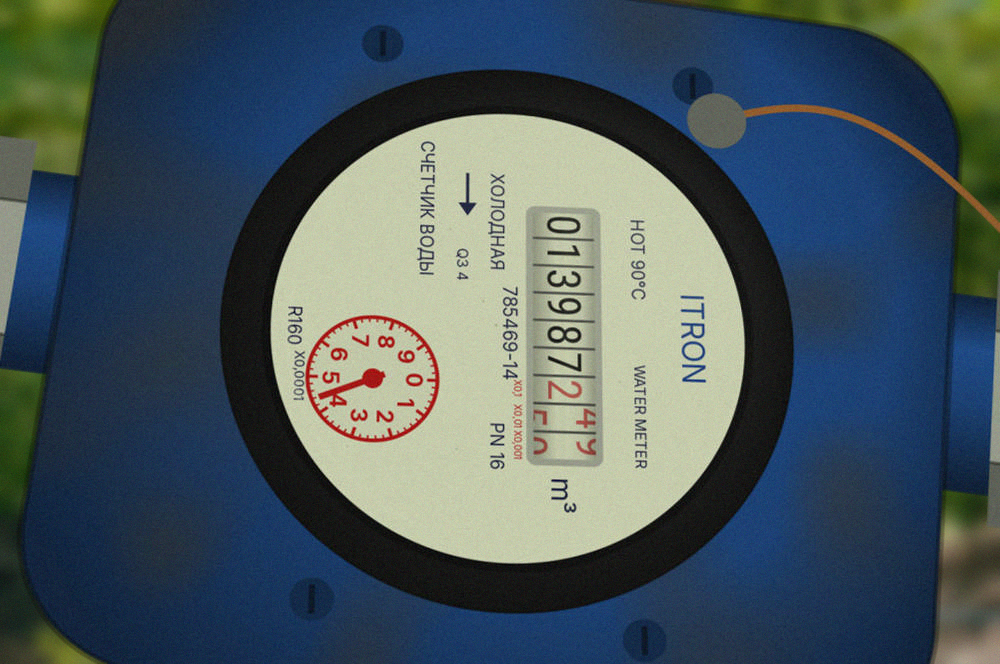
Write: 13987.2494 m³
